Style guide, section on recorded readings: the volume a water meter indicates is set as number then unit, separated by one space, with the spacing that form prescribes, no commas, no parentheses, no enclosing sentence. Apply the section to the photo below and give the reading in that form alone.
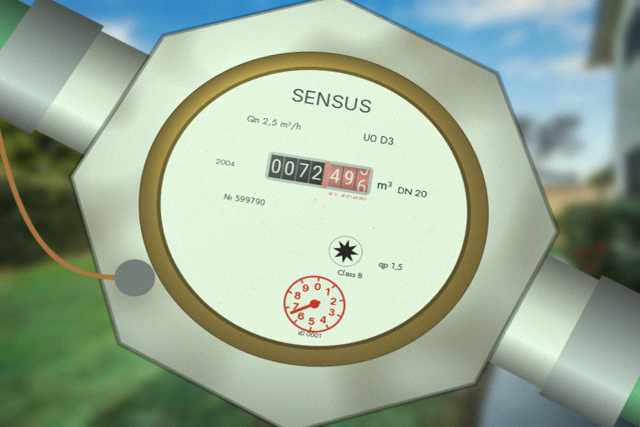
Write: 72.4956 m³
